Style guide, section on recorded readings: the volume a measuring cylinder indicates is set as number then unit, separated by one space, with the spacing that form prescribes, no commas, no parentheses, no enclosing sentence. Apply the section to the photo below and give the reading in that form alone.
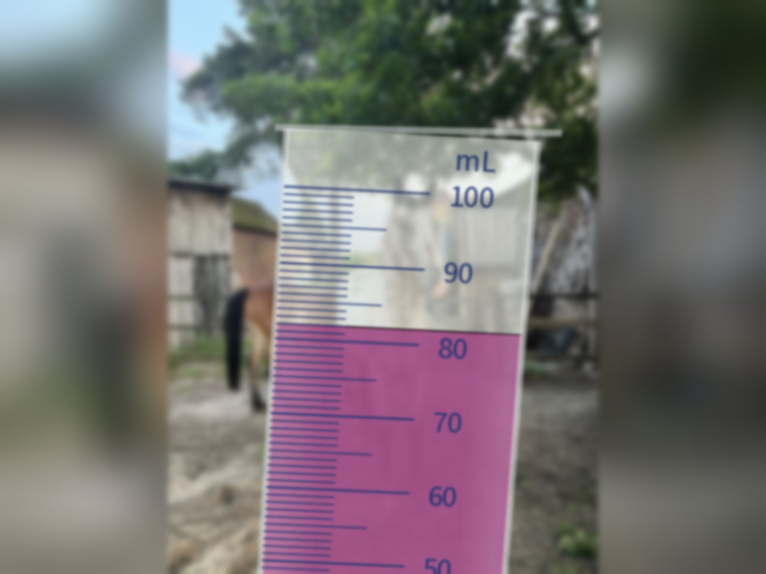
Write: 82 mL
